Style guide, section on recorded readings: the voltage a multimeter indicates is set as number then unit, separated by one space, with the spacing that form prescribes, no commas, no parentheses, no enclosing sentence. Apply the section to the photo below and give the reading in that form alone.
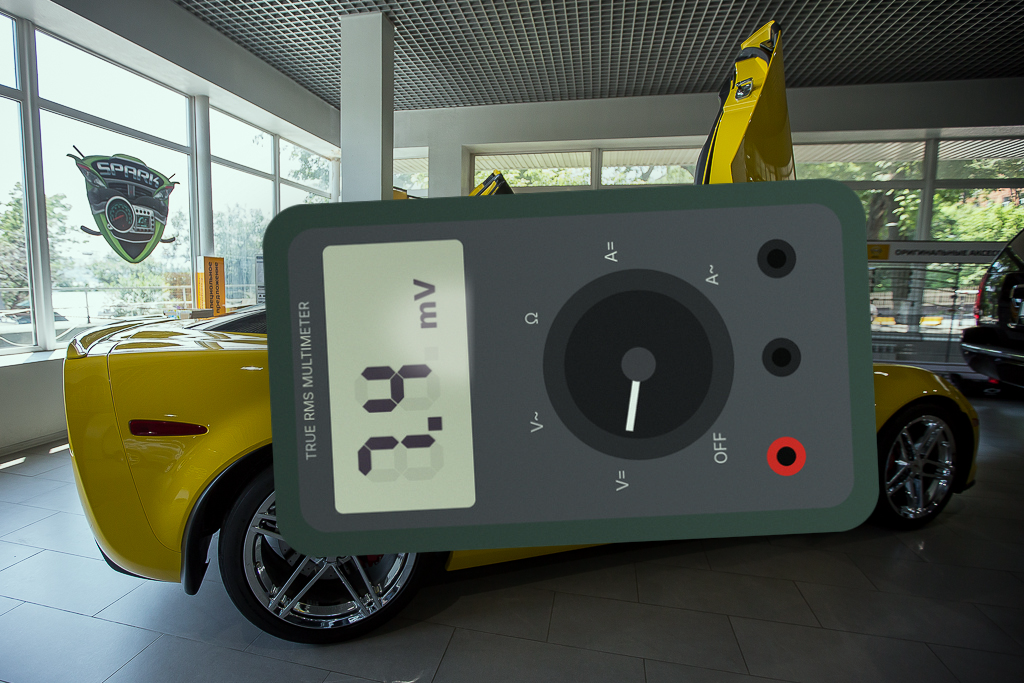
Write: 7.4 mV
